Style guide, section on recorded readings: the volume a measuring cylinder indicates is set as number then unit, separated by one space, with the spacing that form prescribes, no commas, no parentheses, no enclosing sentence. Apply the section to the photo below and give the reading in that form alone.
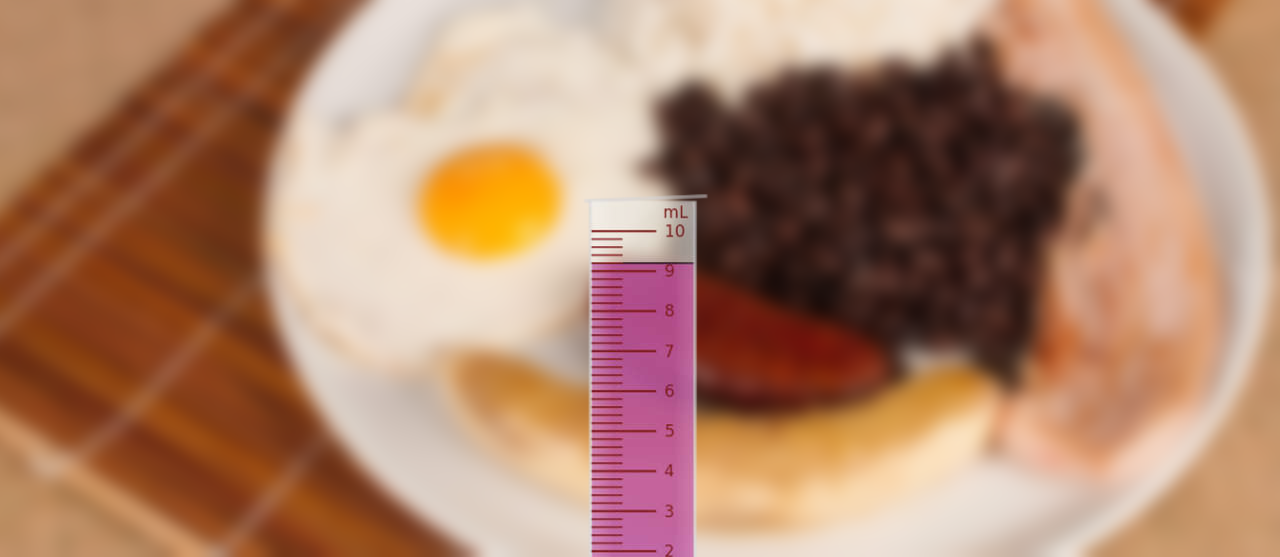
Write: 9.2 mL
